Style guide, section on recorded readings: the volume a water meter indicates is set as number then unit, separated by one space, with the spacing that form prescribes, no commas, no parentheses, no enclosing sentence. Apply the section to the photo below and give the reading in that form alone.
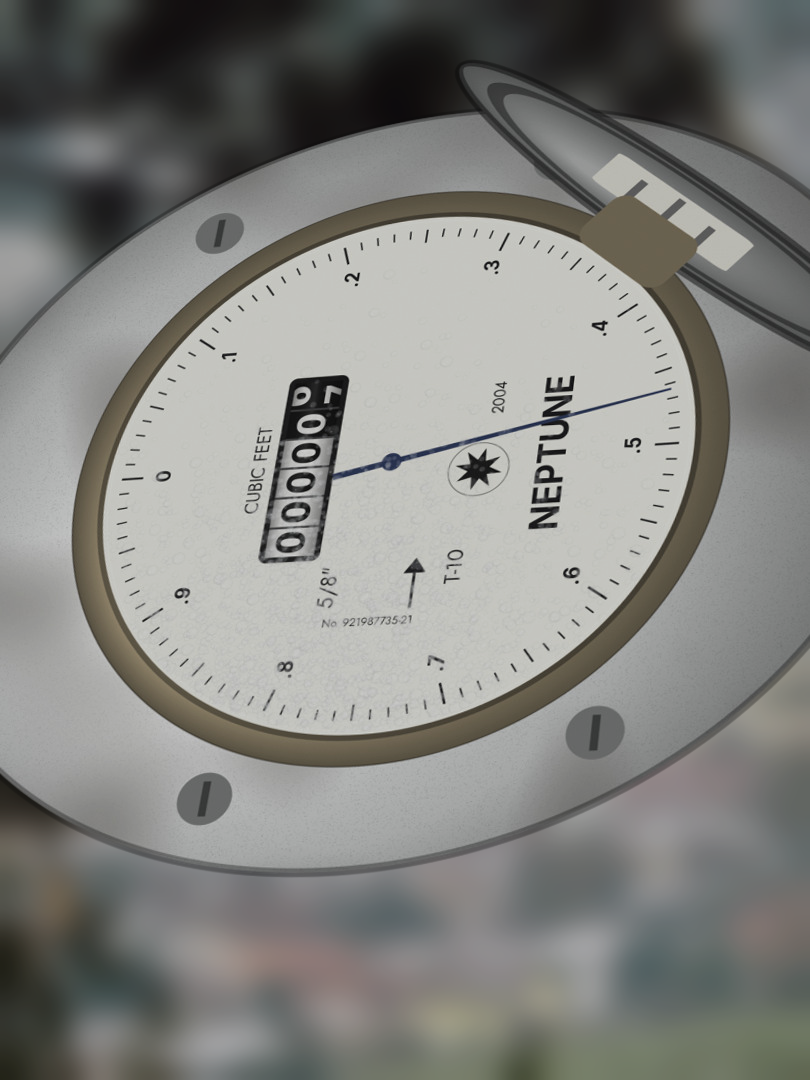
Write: 6.46 ft³
